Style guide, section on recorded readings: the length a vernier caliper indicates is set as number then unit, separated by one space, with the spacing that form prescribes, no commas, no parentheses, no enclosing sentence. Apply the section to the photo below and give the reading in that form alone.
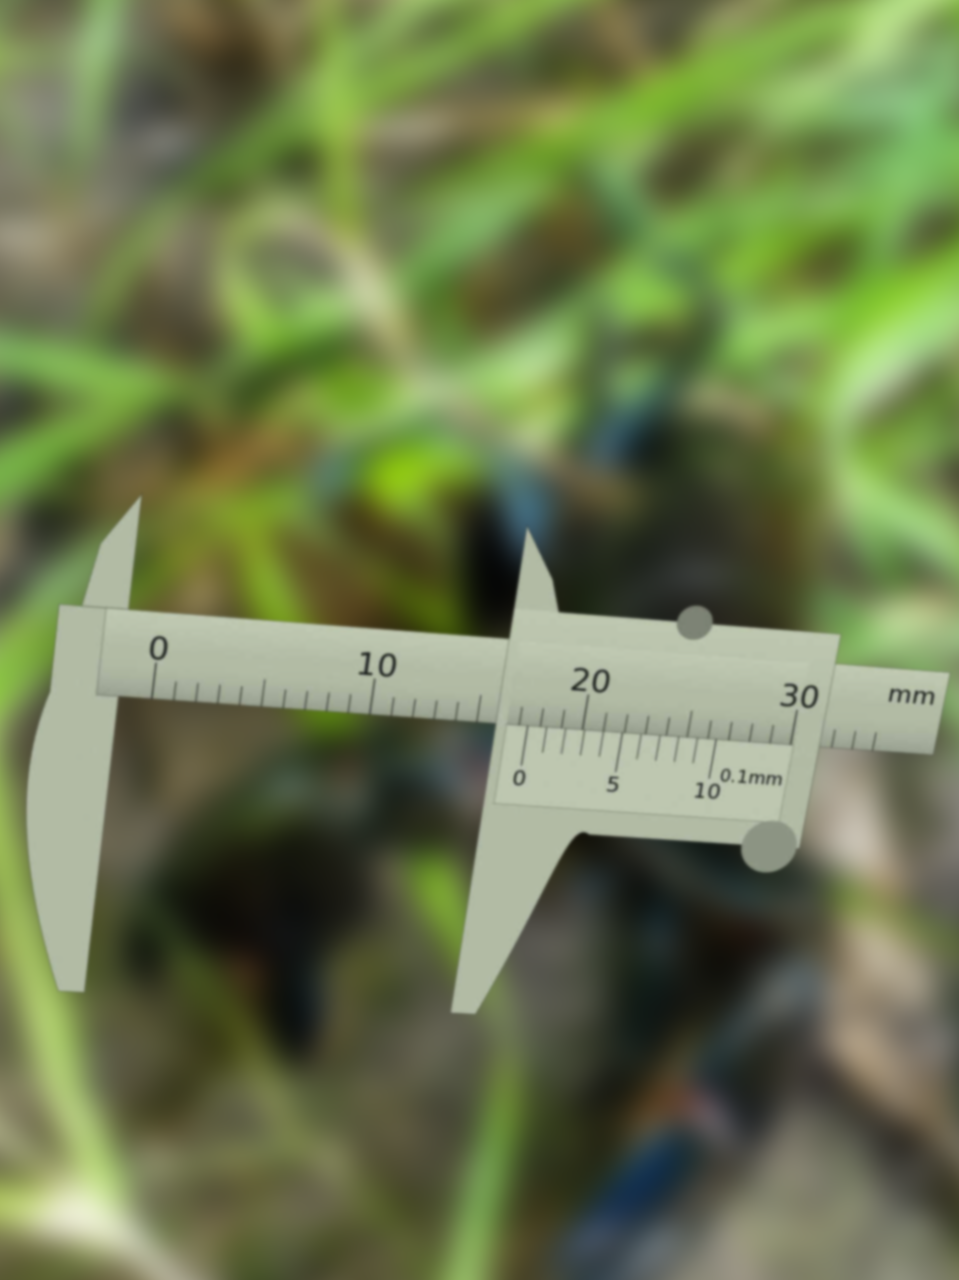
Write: 17.4 mm
